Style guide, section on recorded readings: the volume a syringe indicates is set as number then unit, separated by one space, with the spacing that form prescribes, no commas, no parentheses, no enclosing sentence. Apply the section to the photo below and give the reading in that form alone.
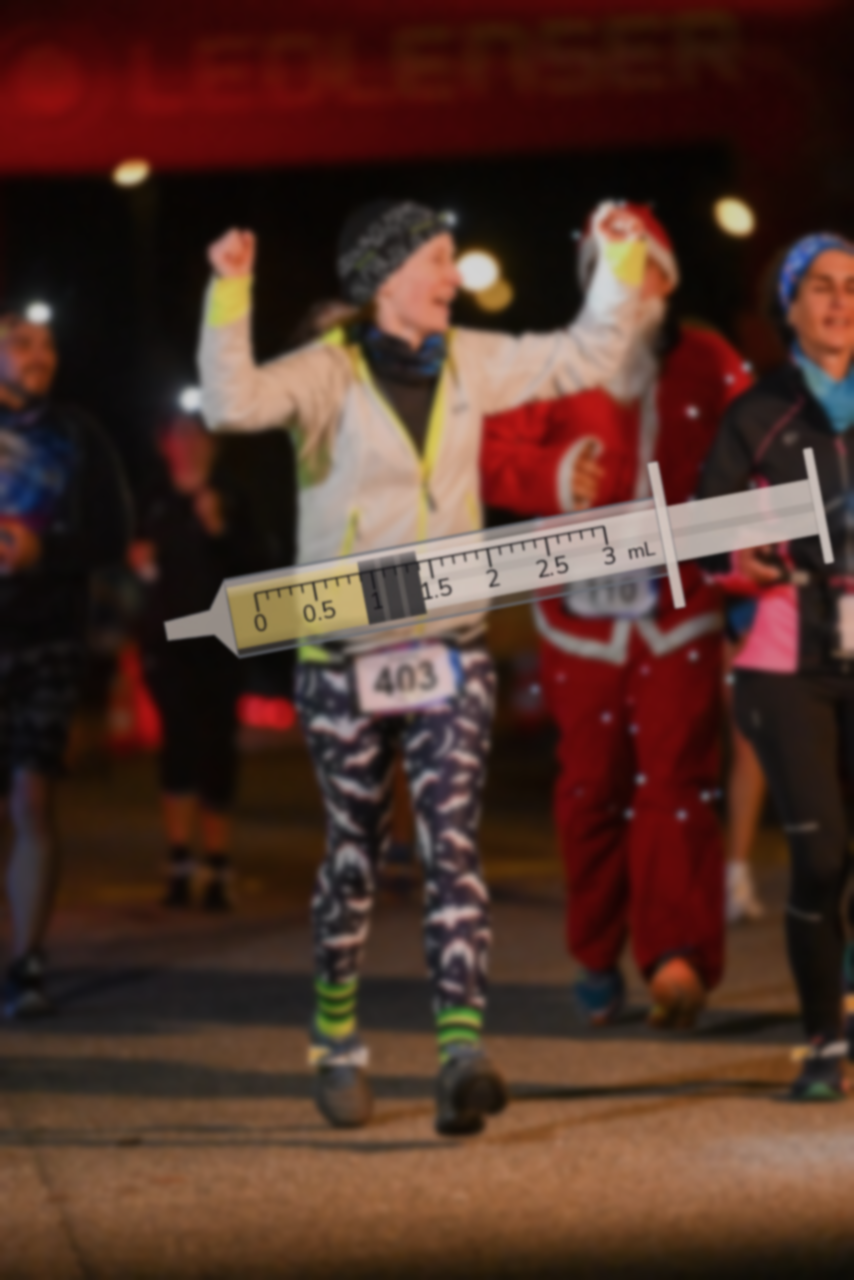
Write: 0.9 mL
